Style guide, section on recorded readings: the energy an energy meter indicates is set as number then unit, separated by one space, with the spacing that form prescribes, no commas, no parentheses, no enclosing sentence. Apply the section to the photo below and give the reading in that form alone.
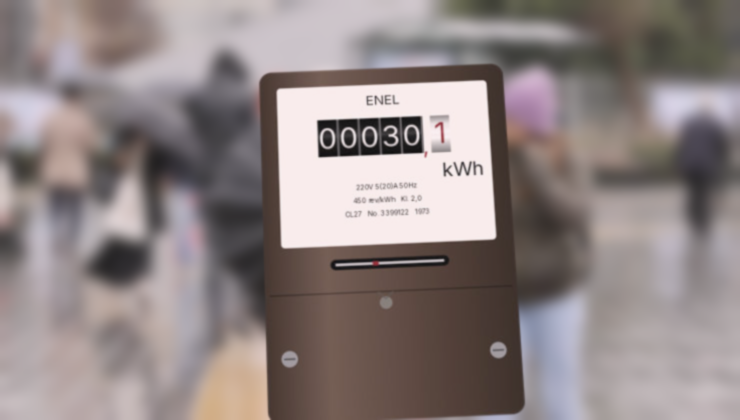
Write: 30.1 kWh
